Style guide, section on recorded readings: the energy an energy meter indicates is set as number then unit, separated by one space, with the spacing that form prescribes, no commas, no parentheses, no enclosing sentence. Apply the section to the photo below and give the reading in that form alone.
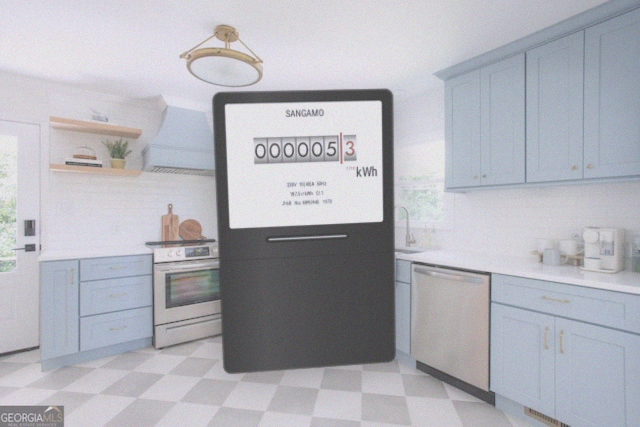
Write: 5.3 kWh
